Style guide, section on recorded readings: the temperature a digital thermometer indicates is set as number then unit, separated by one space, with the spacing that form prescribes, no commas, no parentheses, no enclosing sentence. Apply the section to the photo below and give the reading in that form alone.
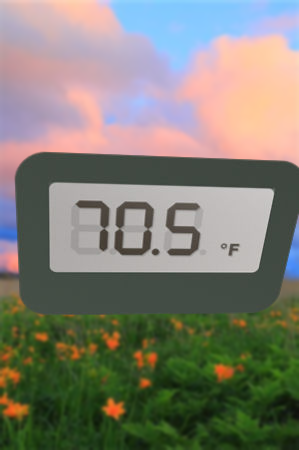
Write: 70.5 °F
